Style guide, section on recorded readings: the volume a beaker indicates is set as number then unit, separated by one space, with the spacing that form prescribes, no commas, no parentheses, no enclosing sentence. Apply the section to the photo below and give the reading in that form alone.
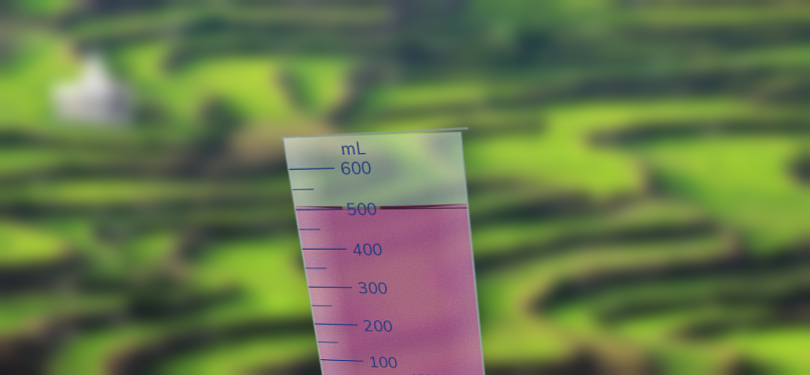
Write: 500 mL
